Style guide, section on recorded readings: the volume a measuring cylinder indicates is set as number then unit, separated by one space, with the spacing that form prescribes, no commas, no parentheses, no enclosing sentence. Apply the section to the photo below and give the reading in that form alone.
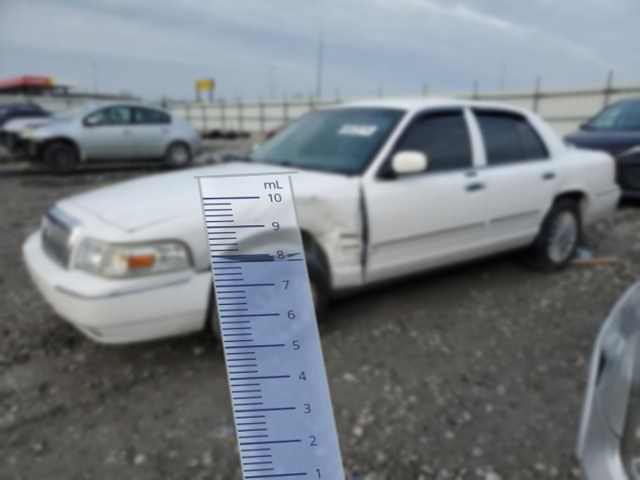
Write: 7.8 mL
